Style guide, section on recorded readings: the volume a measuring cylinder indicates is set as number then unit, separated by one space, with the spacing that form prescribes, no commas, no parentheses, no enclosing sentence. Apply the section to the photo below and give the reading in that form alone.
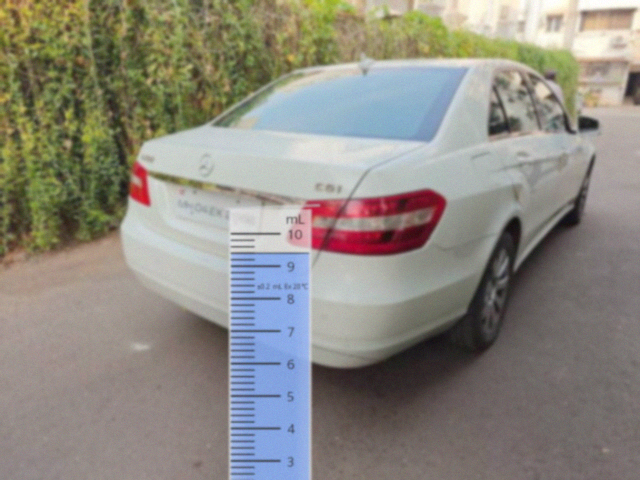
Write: 9.4 mL
